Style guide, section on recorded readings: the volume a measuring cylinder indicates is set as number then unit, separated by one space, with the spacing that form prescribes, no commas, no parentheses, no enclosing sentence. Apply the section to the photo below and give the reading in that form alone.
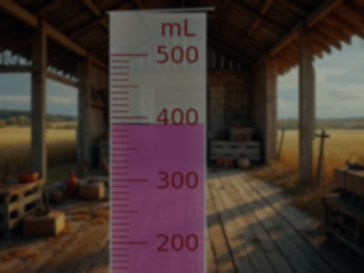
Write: 390 mL
